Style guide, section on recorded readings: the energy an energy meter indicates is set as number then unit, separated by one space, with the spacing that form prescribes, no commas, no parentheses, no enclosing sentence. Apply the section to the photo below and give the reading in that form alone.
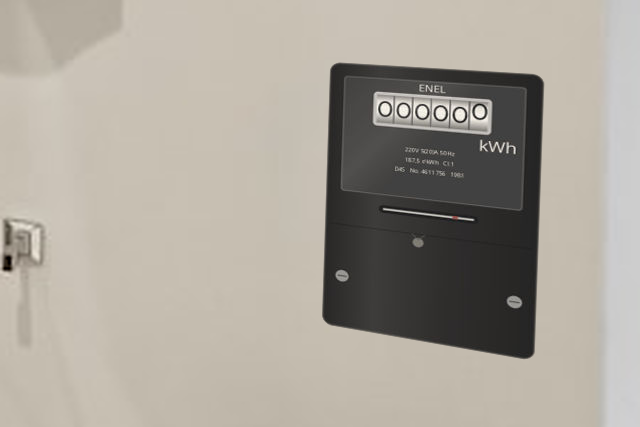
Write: 0 kWh
